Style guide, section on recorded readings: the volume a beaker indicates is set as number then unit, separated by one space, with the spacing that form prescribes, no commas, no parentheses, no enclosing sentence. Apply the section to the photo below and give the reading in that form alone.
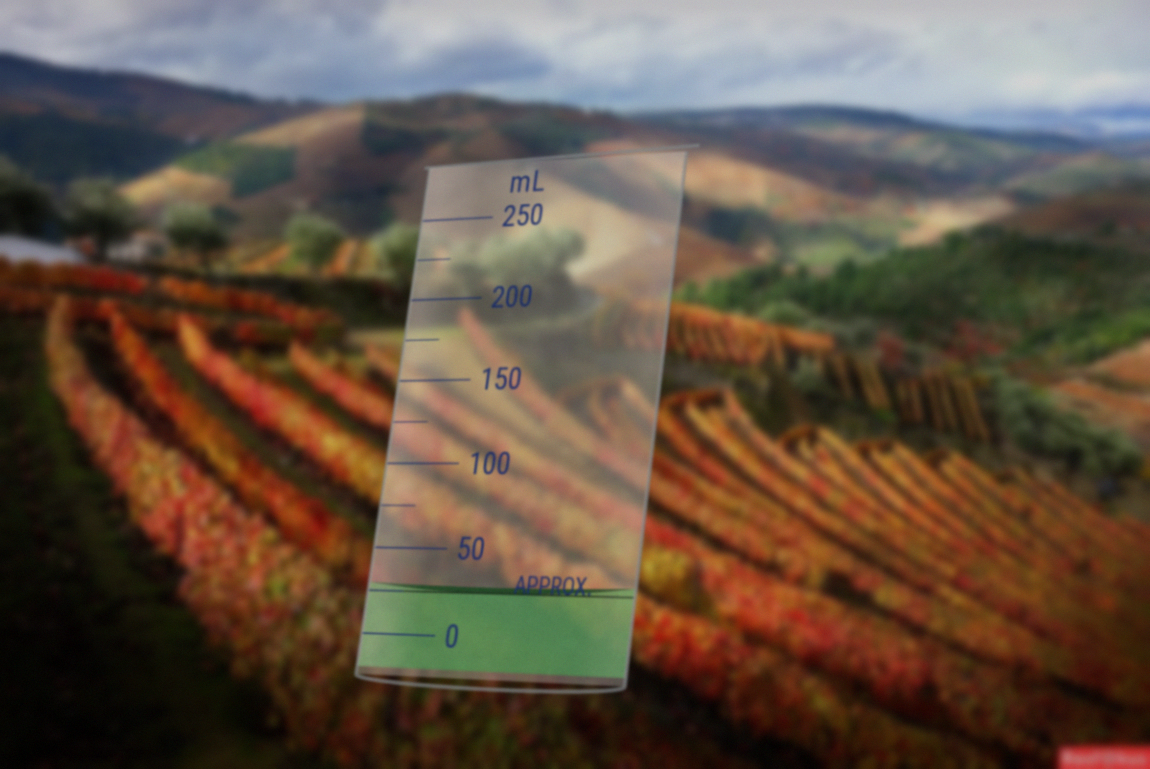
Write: 25 mL
